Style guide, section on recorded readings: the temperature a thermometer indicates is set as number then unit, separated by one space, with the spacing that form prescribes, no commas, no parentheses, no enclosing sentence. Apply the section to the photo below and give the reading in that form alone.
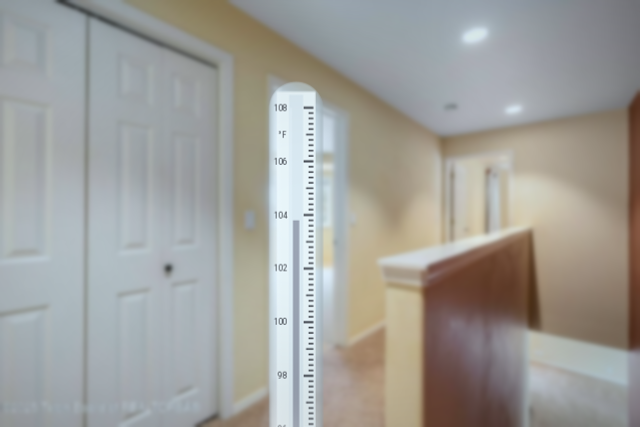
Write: 103.8 °F
